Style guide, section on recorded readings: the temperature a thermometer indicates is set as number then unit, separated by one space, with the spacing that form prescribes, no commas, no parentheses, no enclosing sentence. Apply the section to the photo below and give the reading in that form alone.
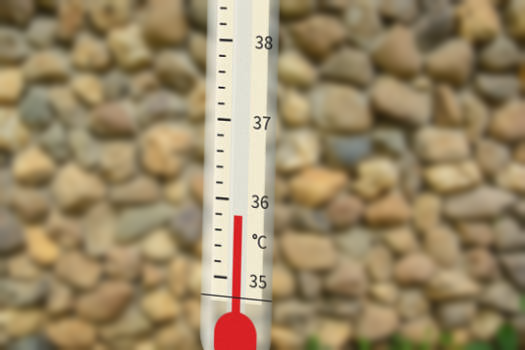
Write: 35.8 °C
